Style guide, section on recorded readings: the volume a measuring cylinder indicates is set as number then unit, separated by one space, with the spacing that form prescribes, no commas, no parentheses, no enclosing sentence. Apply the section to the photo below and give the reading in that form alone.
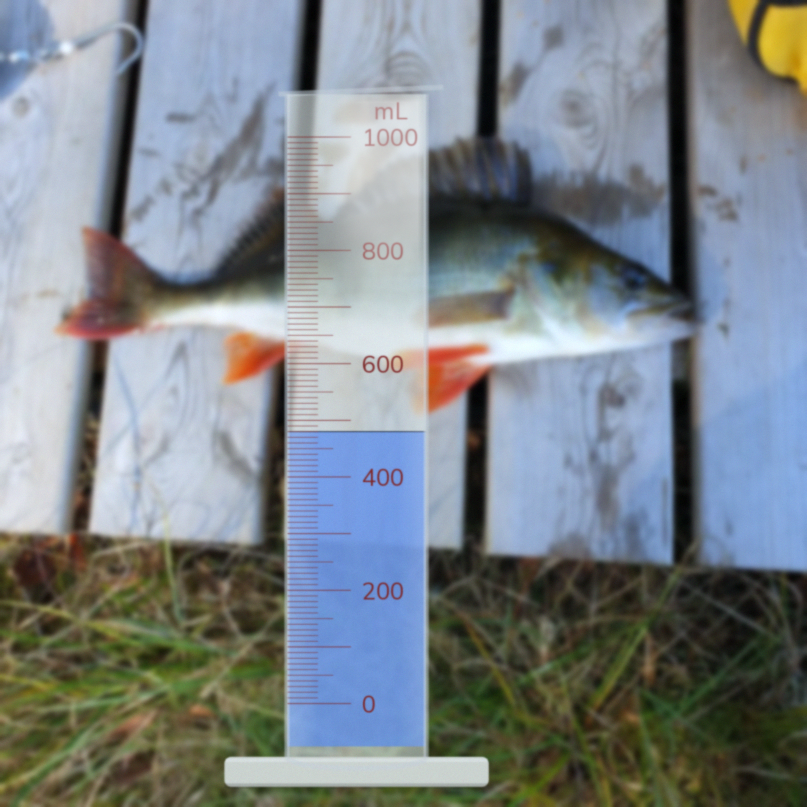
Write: 480 mL
